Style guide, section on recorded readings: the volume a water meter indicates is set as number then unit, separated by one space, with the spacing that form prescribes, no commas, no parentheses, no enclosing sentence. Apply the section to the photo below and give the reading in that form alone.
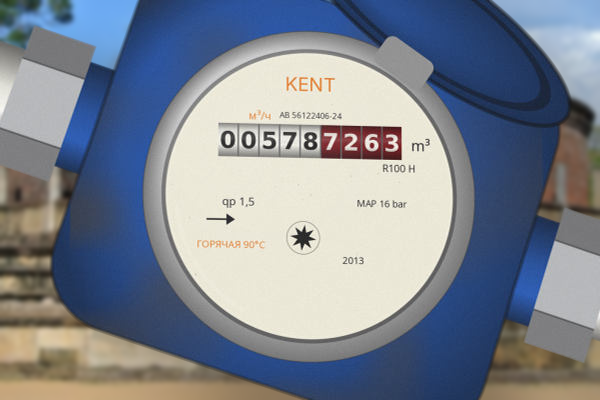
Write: 578.7263 m³
